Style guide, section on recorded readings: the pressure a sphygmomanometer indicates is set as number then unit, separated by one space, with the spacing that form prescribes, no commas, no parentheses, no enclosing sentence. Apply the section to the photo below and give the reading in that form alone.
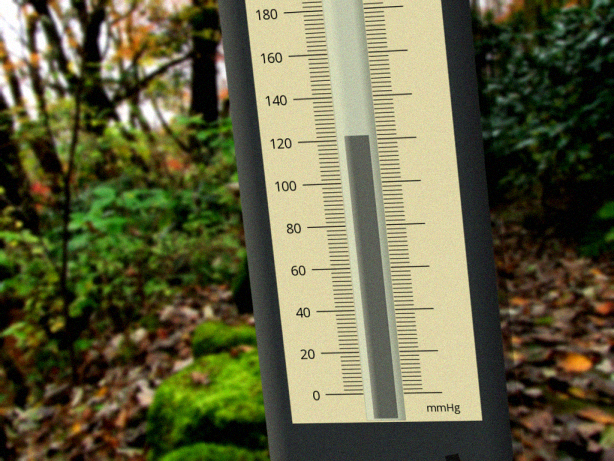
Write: 122 mmHg
